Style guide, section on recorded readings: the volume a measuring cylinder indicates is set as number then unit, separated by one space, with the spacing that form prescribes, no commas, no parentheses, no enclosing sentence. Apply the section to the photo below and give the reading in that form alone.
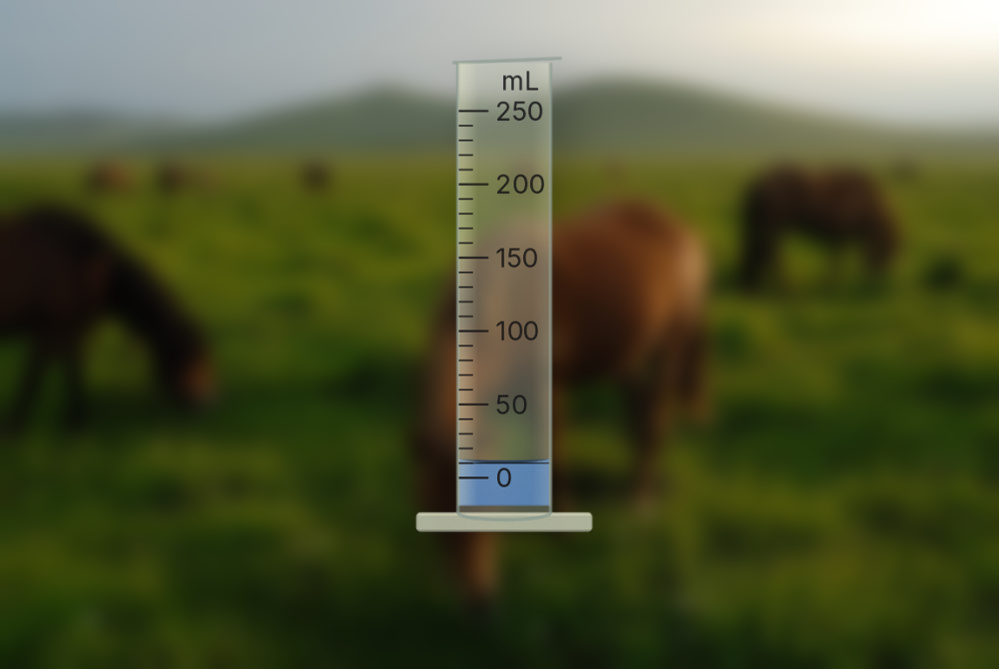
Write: 10 mL
